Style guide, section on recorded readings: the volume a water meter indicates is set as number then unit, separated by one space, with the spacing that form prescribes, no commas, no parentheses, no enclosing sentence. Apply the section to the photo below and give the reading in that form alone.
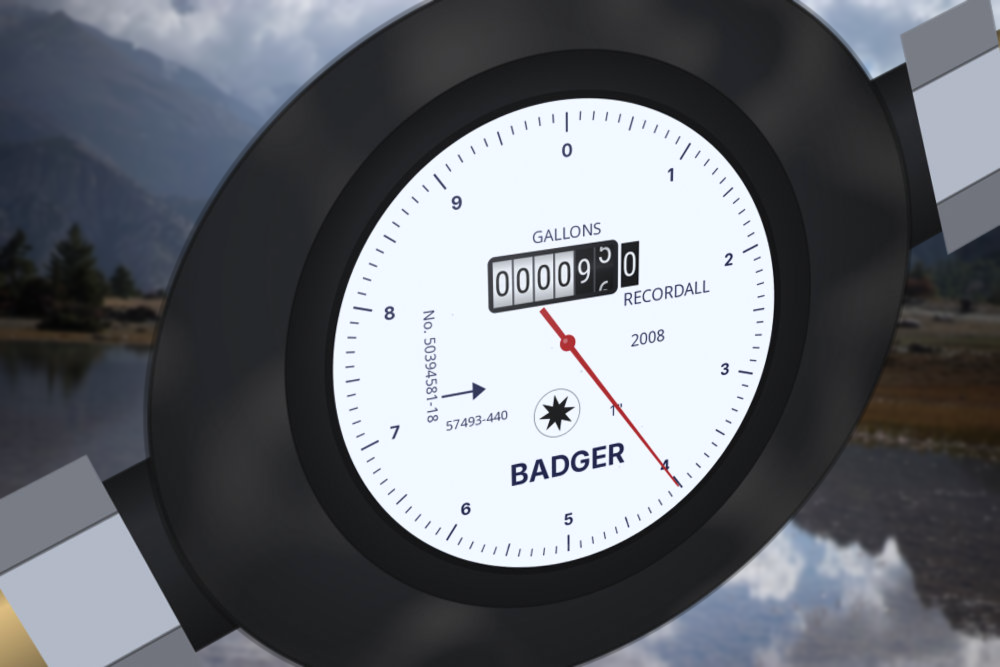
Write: 954.0 gal
